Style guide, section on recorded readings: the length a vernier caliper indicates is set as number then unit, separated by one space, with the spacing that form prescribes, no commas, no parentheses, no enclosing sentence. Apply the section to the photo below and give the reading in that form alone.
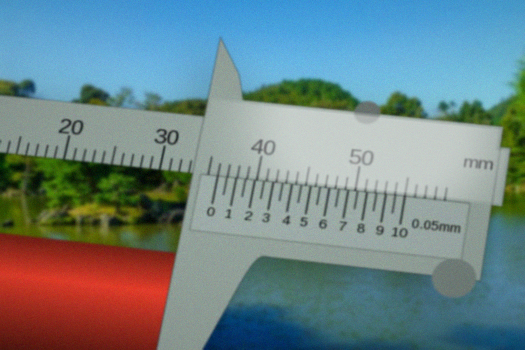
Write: 36.0 mm
